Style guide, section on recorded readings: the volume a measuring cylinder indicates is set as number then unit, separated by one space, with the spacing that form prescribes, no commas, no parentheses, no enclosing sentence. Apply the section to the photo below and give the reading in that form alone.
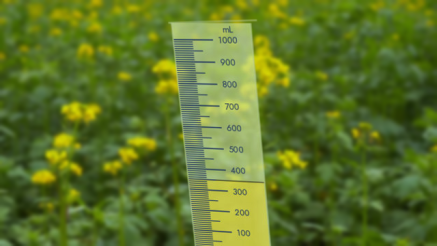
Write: 350 mL
